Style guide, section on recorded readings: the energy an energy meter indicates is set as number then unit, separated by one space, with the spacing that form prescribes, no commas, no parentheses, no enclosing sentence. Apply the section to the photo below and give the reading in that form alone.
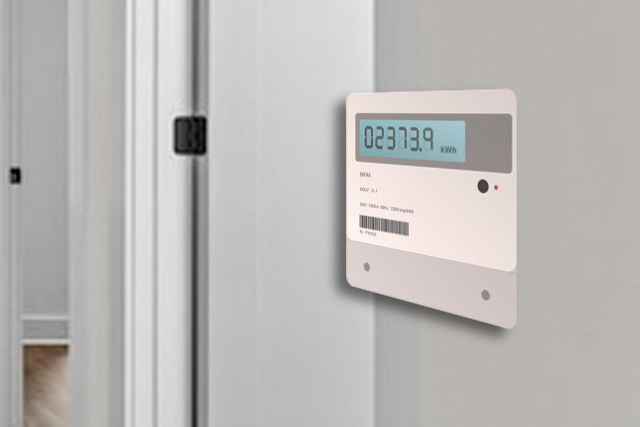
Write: 2373.9 kWh
